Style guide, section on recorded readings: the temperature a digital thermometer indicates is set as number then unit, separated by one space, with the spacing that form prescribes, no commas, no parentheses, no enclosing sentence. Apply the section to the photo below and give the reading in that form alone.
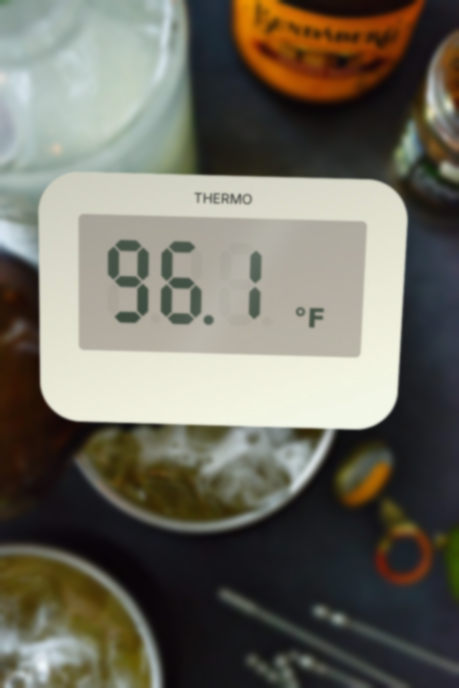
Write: 96.1 °F
